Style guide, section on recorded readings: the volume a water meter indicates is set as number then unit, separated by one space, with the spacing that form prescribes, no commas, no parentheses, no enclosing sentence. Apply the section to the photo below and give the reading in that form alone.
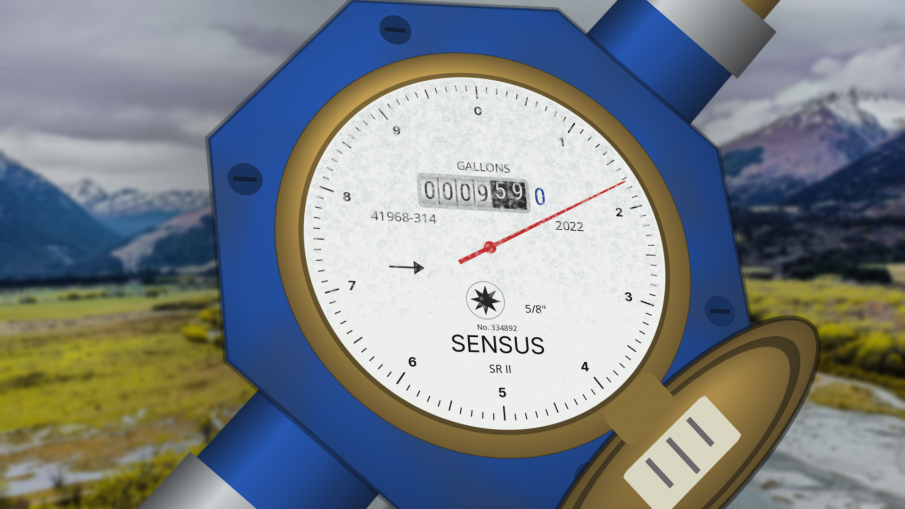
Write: 9591.7 gal
